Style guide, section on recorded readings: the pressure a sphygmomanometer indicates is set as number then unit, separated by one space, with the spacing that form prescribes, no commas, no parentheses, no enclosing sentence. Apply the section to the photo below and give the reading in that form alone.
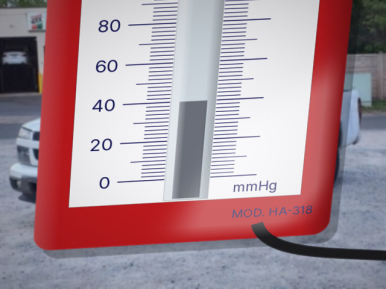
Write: 40 mmHg
